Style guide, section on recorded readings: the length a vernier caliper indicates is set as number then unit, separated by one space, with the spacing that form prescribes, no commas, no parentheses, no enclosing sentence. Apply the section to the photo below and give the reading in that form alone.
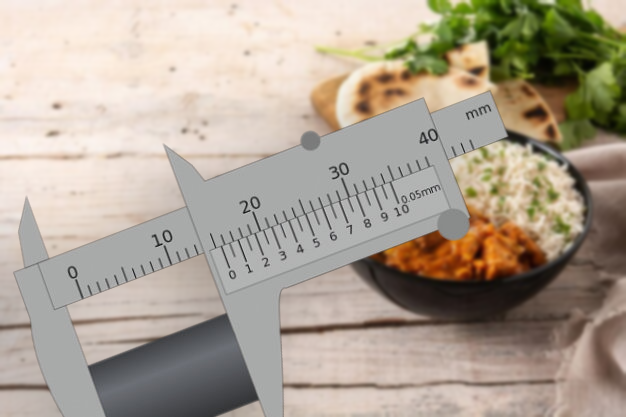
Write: 15.6 mm
